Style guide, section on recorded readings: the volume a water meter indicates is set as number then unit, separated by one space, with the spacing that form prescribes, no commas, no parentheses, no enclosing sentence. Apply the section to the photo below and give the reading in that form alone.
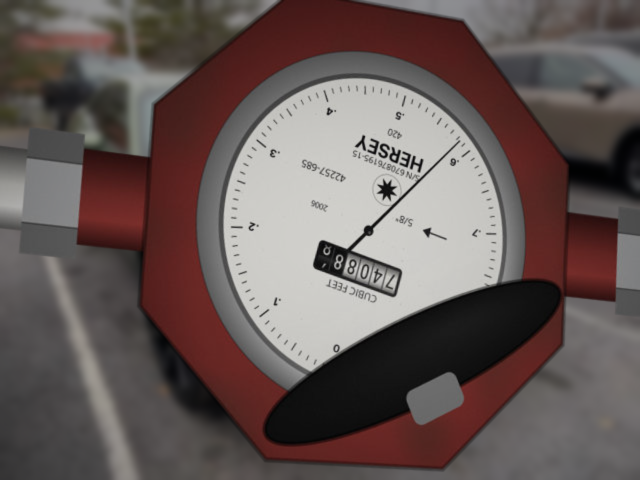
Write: 740887.58 ft³
